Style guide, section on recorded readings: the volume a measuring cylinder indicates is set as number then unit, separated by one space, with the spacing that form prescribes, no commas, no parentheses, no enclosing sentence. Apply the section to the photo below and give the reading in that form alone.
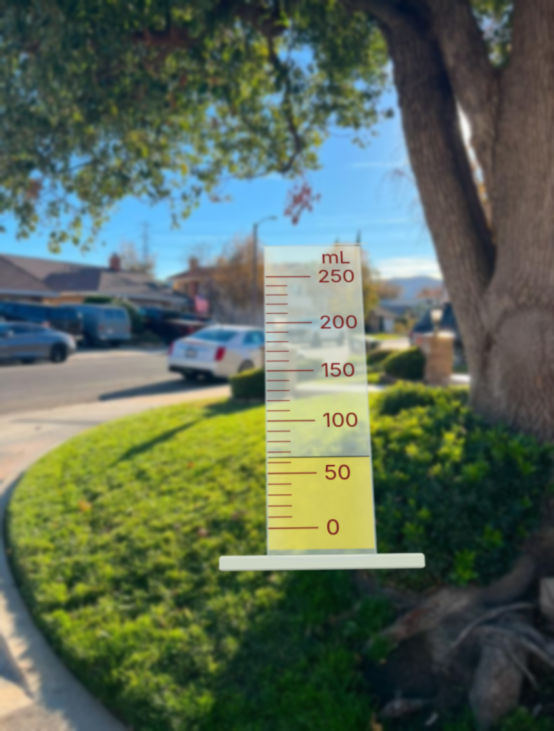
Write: 65 mL
